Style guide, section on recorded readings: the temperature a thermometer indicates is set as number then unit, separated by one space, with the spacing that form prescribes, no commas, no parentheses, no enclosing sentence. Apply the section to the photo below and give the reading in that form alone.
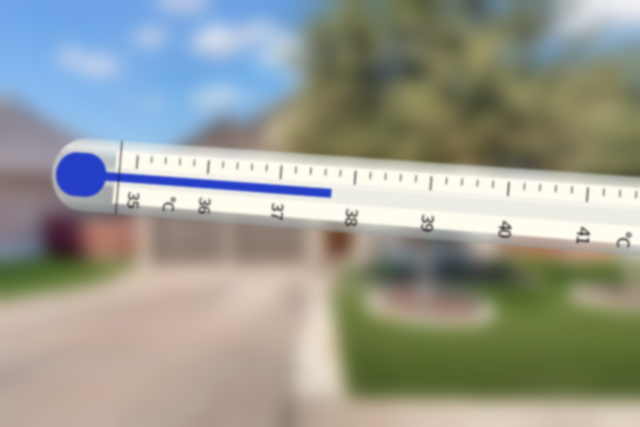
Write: 37.7 °C
